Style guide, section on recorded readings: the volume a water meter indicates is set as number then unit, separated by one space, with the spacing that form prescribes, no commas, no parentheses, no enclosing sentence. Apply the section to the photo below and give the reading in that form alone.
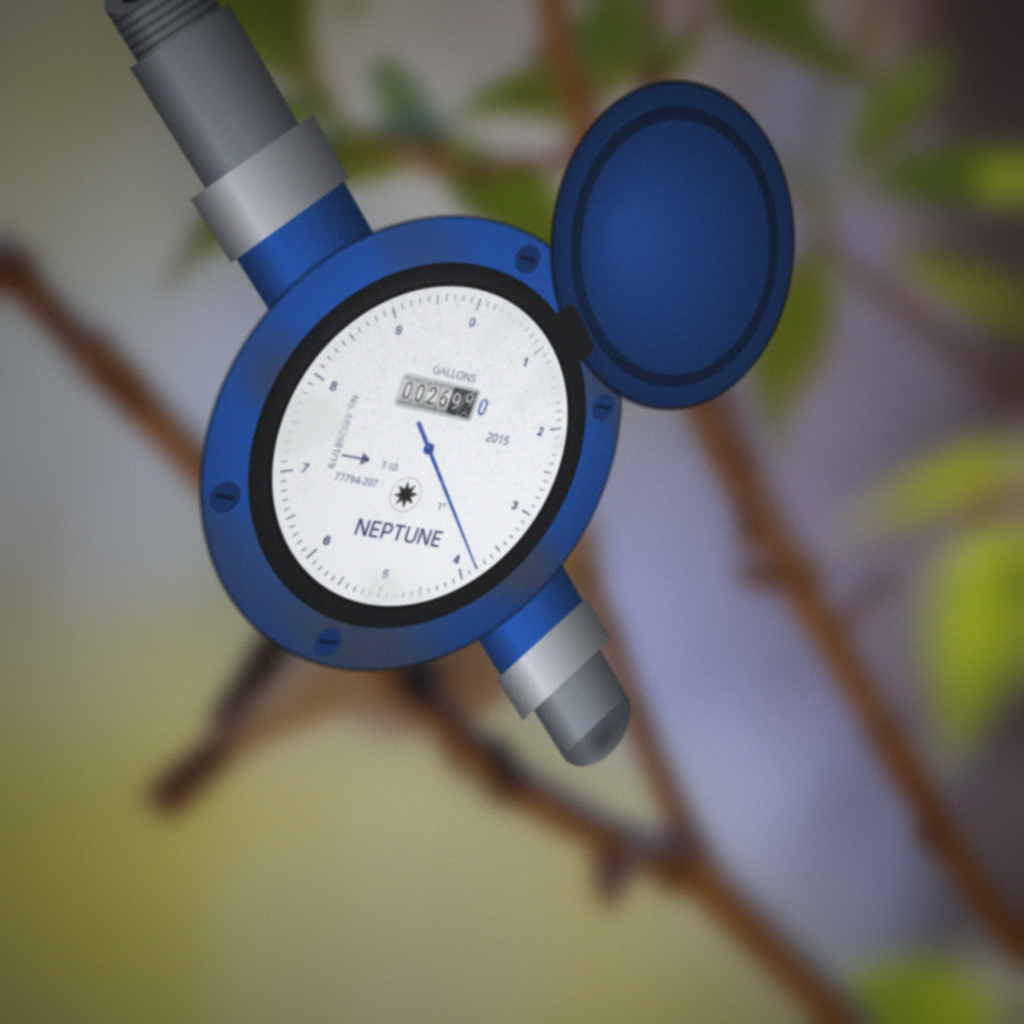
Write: 26983.8 gal
